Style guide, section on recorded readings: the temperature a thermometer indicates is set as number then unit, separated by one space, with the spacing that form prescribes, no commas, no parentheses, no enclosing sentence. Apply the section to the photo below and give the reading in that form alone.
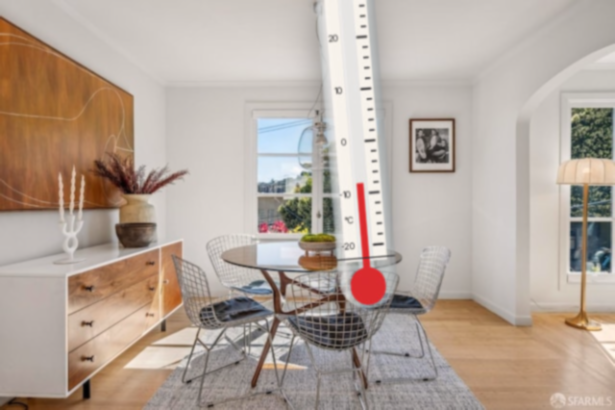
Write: -8 °C
